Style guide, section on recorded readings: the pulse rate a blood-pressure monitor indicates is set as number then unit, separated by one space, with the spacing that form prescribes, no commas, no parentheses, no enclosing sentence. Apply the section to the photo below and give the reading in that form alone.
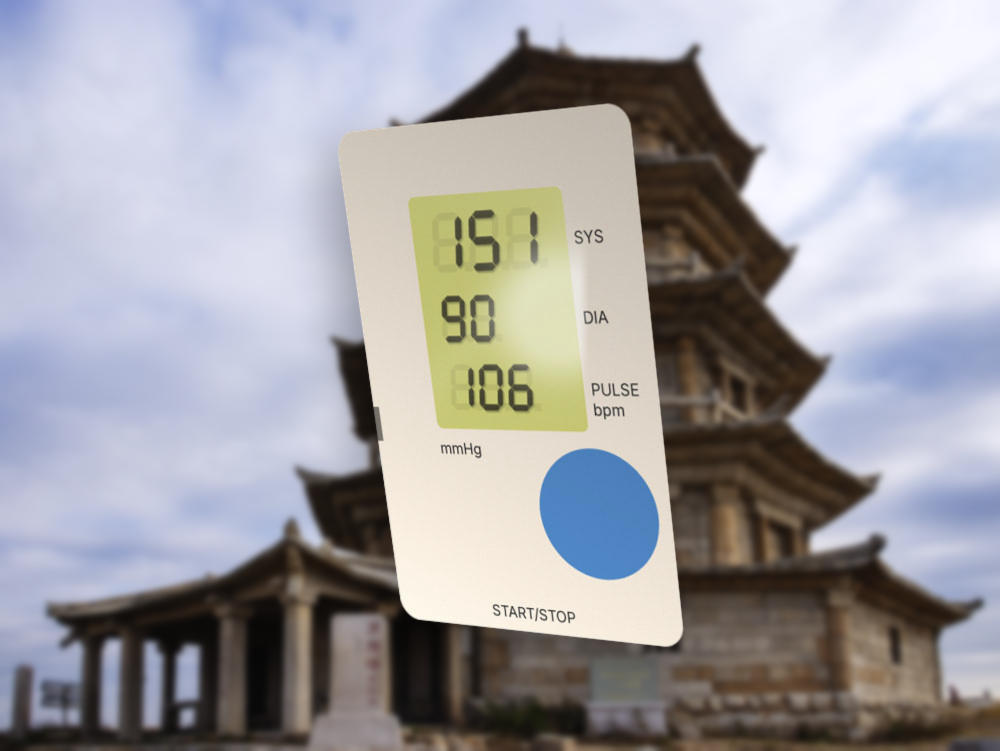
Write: 106 bpm
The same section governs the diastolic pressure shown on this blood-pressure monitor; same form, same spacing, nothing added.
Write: 90 mmHg
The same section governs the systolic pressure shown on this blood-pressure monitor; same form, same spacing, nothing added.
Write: 151 mmHg
